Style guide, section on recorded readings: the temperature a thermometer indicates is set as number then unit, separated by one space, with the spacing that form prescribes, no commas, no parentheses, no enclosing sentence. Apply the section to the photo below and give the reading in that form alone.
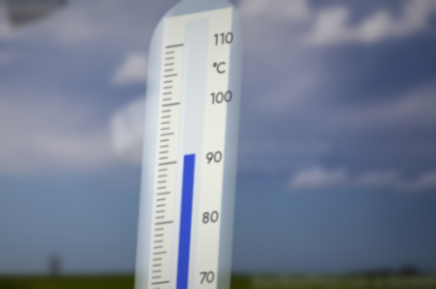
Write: 91 °C
